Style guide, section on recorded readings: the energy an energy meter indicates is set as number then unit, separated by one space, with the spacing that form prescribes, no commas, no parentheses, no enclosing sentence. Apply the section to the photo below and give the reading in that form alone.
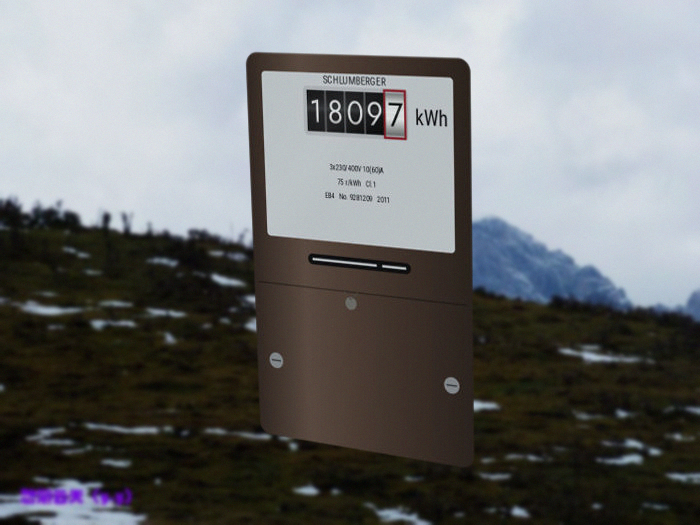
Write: 1809.7 kWh
